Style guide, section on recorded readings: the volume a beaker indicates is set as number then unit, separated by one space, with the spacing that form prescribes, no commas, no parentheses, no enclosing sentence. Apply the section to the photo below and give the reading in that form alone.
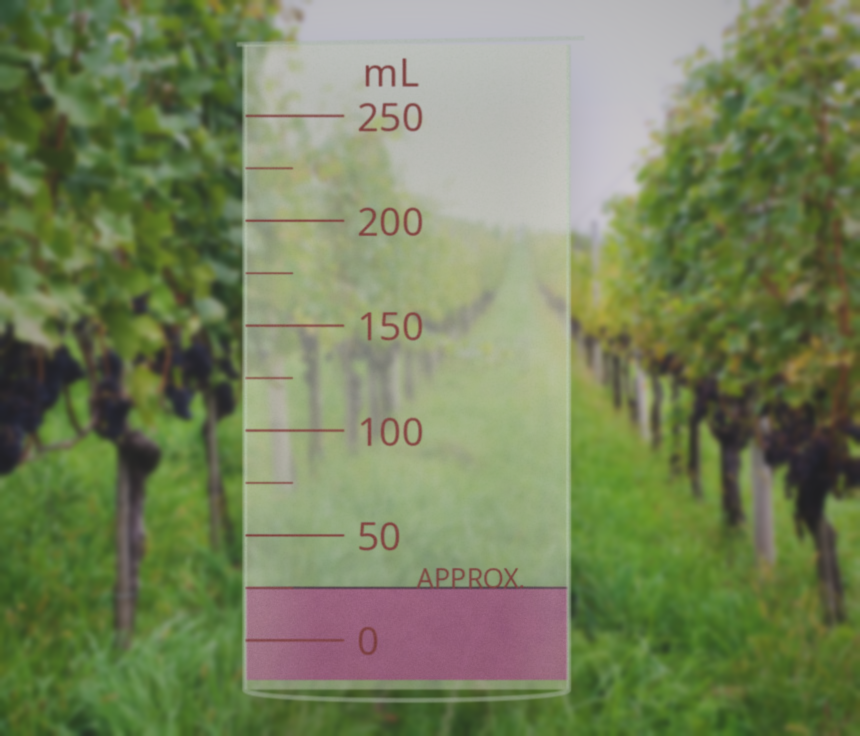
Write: 25 mL
